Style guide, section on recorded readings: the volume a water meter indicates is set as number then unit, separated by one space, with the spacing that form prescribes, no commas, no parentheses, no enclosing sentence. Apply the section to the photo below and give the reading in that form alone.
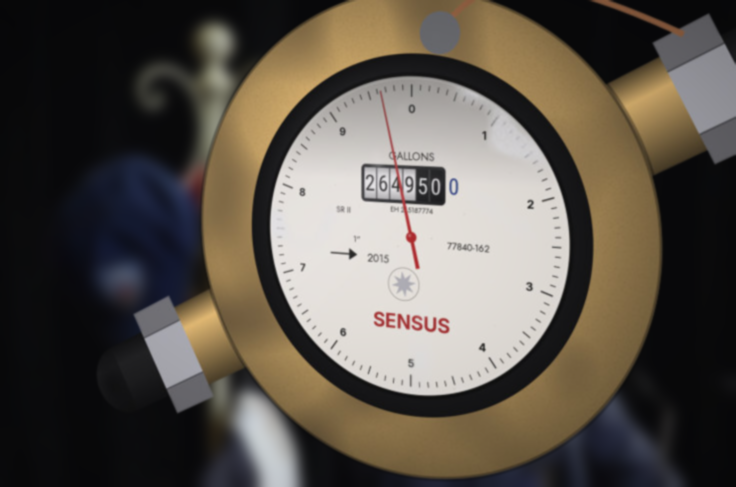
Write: 2649499.6 gal
